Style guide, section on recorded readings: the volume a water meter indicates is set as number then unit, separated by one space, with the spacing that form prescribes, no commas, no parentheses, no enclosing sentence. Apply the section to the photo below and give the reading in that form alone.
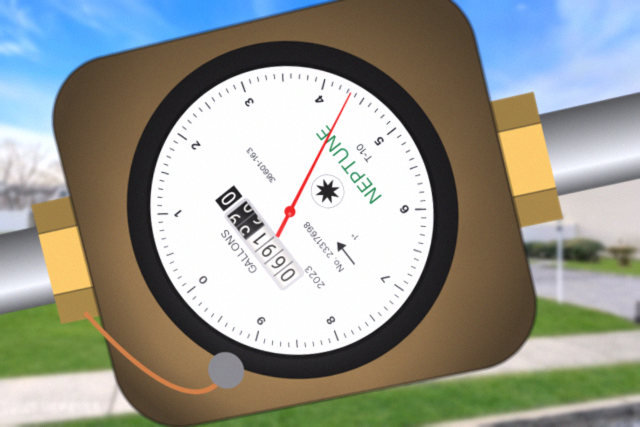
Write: 691594.3 gal
